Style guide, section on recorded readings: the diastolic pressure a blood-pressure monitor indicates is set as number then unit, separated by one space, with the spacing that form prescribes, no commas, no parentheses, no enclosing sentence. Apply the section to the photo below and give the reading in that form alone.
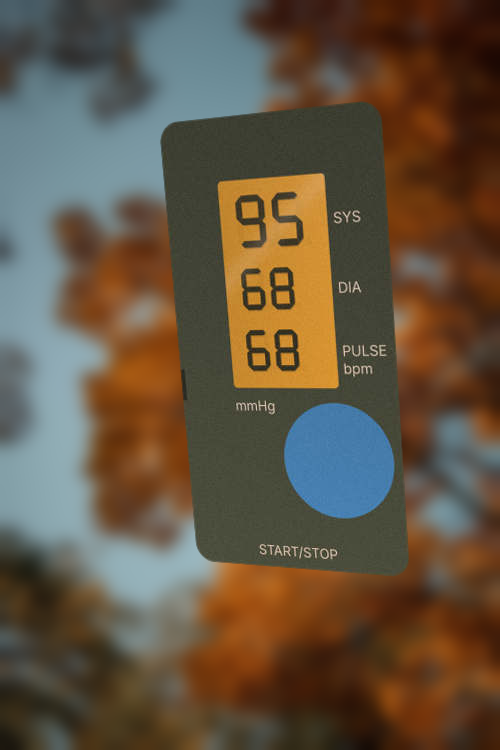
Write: 68 mmHg
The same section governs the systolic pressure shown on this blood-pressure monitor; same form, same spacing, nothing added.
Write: 95 mmHg
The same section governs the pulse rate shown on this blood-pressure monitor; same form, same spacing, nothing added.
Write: 68 bpm
